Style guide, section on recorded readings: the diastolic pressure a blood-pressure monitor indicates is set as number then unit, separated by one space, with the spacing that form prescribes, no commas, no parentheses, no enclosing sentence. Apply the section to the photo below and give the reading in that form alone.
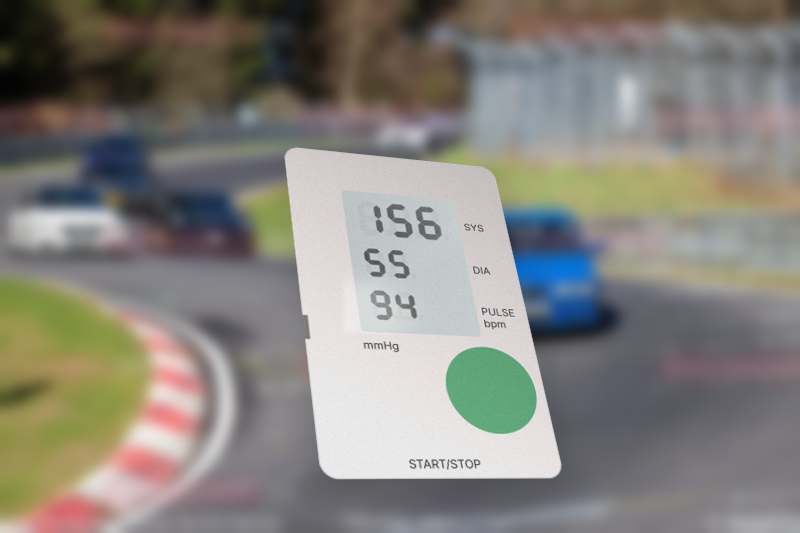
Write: 55 mmHg
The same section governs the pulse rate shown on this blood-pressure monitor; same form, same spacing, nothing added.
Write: 94 bpm
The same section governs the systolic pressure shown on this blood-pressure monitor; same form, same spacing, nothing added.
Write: 156 mmHg
